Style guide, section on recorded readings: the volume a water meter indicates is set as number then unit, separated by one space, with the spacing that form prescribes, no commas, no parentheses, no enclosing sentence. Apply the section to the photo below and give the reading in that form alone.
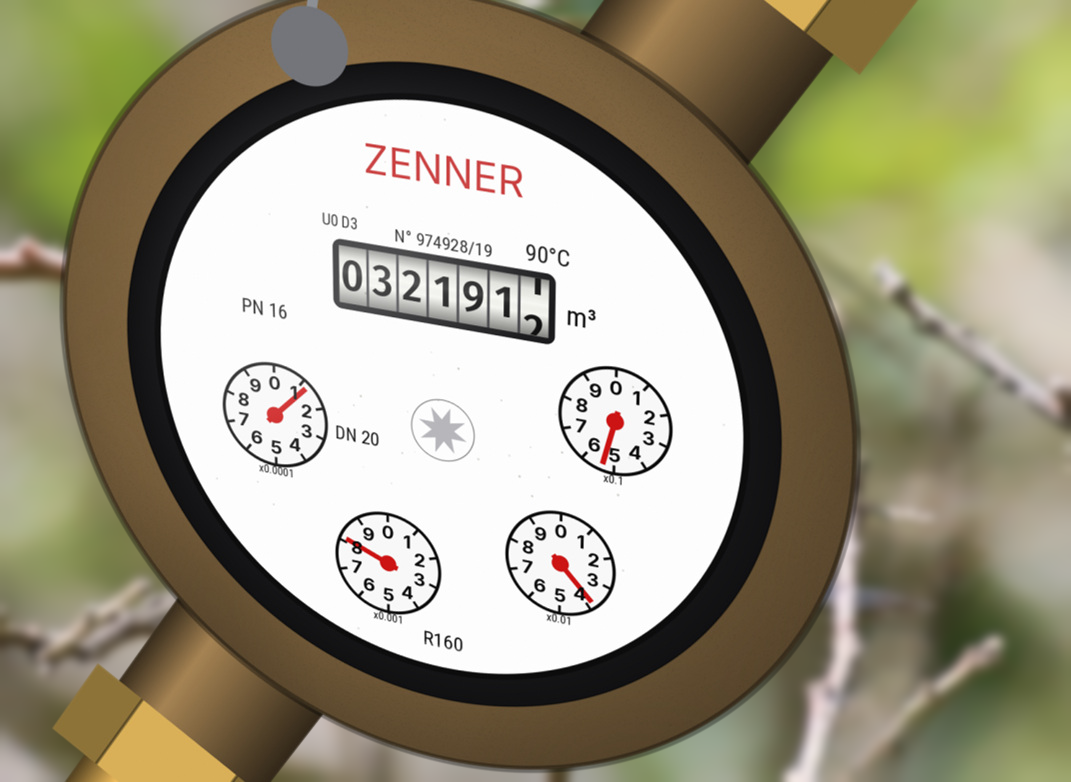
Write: 321911.5381 m³
